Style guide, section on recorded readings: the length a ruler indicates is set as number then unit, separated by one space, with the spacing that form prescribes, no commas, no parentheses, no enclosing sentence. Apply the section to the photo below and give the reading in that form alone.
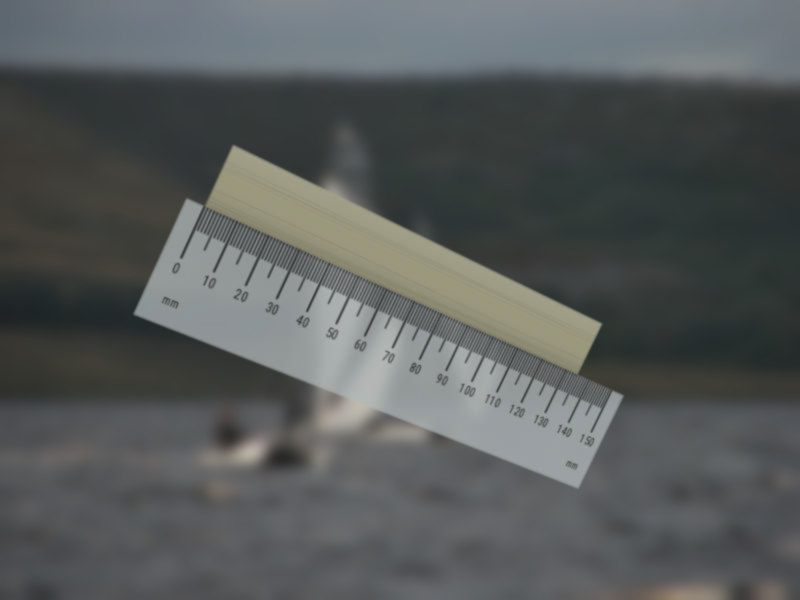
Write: 135 mm
